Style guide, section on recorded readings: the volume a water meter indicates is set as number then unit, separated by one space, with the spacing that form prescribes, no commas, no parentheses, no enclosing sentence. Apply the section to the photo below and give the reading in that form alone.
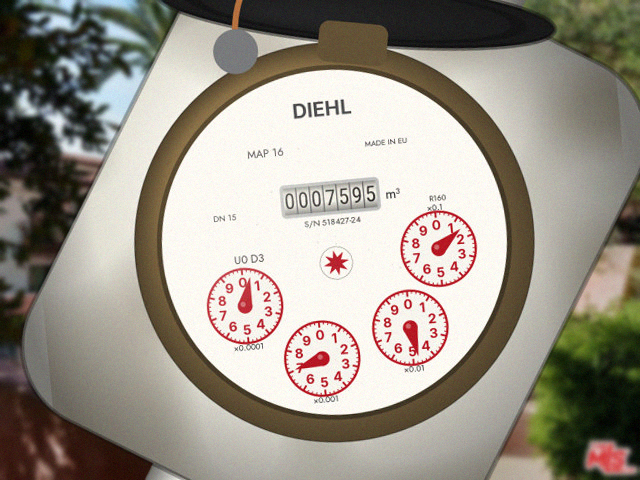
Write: 7595.1470 m³
